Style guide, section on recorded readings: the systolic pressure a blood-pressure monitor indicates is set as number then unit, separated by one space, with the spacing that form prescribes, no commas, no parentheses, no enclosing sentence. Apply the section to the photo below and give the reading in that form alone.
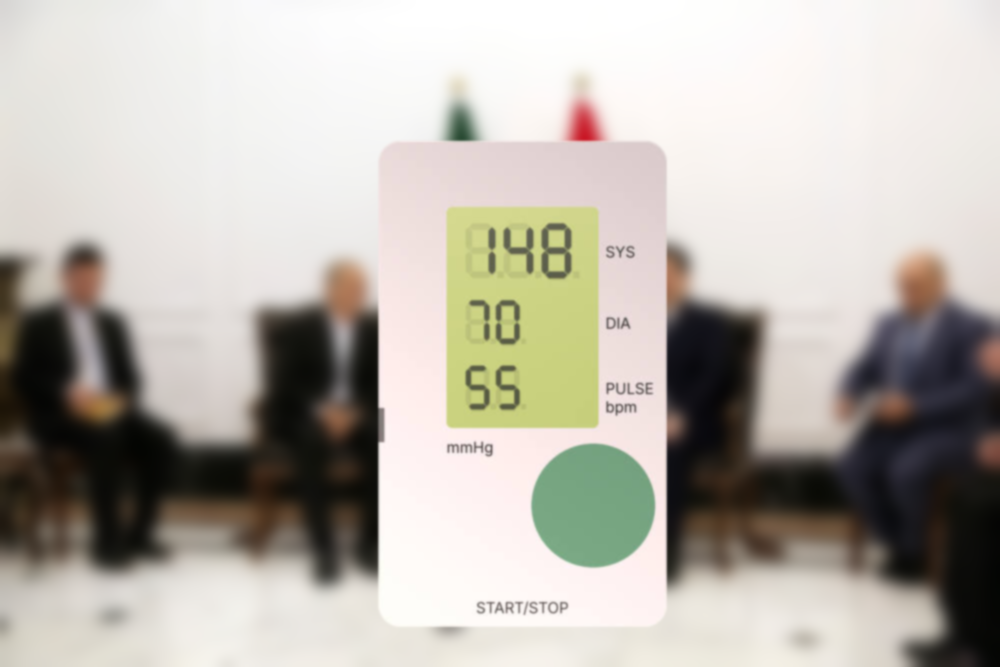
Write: 148 mmHg
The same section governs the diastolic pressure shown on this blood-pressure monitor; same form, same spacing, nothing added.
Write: 70 mmHg
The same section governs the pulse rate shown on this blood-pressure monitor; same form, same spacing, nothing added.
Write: 55 bpm
